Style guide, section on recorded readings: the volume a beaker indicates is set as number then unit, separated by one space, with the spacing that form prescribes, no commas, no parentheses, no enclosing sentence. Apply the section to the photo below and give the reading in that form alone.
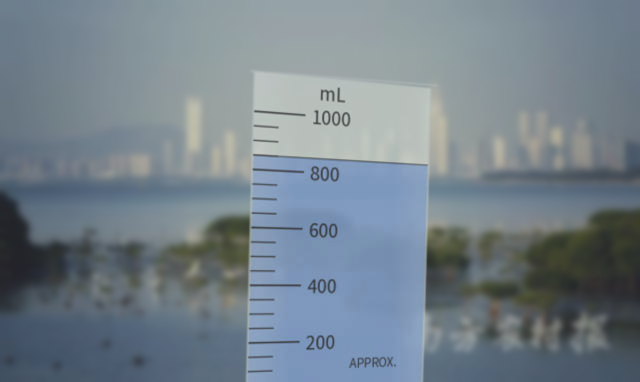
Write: 850 mL
